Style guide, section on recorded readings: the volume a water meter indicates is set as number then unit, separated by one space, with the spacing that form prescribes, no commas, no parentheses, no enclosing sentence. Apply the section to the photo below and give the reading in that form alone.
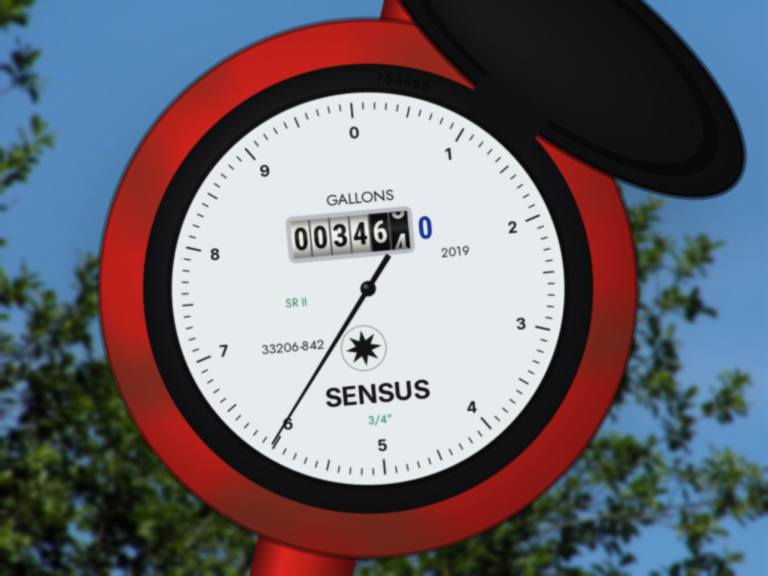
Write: 34636.0 gal
